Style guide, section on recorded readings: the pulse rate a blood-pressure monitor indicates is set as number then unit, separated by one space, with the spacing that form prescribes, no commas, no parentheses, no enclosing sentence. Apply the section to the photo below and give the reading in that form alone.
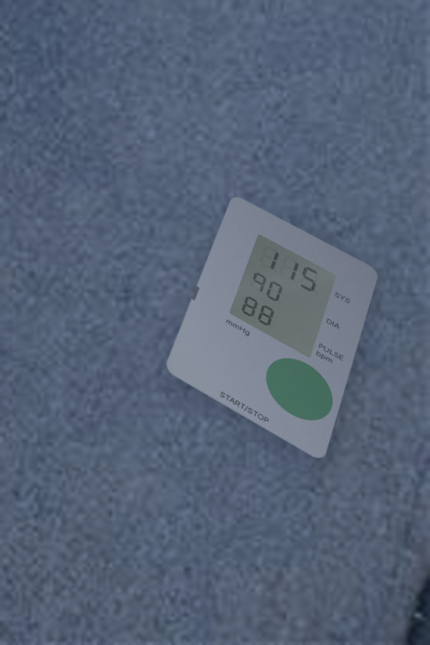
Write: 88 bpm
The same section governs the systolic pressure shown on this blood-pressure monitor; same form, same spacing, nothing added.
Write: 115 mmHg
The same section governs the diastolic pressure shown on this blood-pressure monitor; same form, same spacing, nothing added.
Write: 90 mmHg
